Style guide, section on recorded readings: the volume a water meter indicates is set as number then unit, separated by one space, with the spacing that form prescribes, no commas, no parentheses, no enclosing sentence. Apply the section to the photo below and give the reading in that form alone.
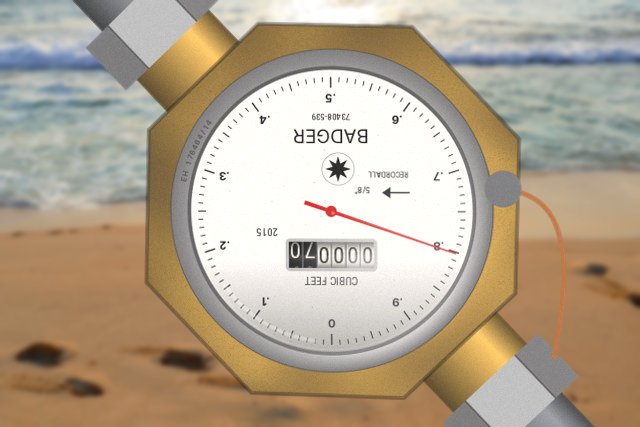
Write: 69.80 ft³
